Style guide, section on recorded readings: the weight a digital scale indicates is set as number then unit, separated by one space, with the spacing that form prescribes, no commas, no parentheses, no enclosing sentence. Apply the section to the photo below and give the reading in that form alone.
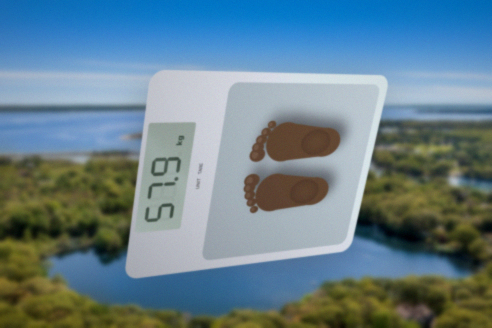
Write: 57.9 kg
